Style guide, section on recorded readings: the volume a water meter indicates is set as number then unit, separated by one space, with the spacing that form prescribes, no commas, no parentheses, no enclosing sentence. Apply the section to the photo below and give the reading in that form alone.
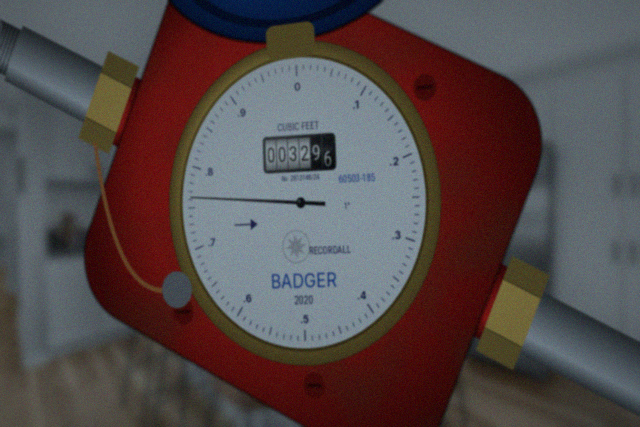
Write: 3295.76 ft³
